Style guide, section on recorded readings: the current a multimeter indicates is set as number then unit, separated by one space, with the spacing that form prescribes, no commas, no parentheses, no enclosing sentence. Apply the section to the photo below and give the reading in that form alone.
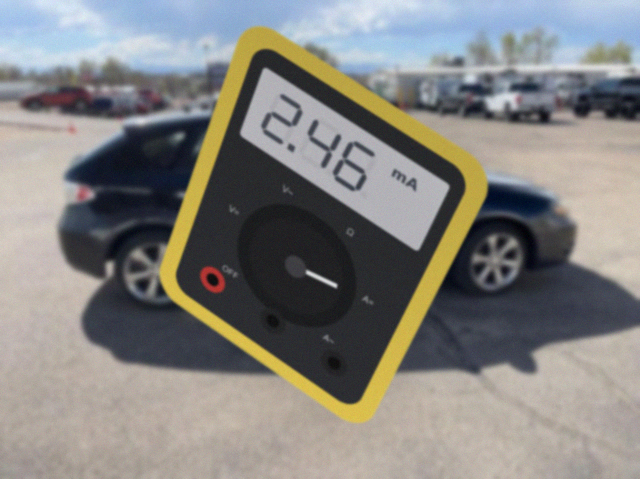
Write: 2.46 mA
